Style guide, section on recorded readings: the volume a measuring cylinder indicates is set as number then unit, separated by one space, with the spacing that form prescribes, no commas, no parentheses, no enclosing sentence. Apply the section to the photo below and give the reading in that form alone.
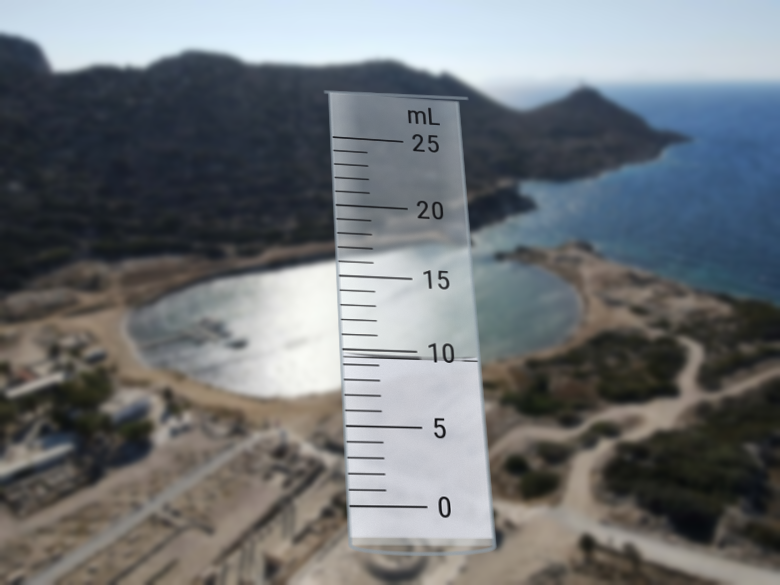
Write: 9.5 mL
